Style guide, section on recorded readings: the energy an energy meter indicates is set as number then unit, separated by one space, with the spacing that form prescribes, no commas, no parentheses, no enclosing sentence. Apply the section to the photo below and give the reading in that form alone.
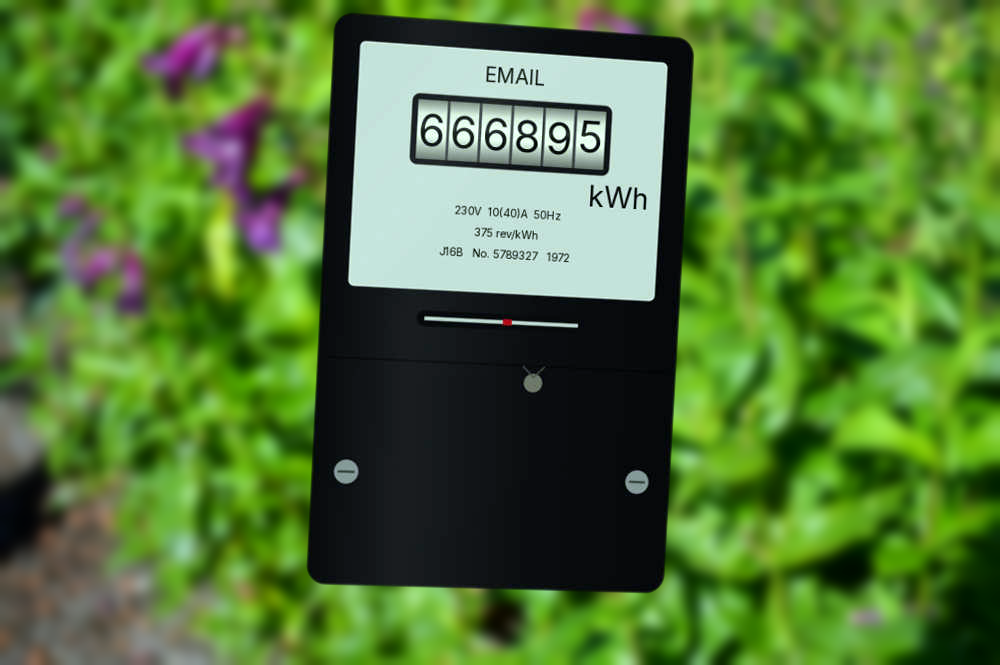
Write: 666895 kWh
